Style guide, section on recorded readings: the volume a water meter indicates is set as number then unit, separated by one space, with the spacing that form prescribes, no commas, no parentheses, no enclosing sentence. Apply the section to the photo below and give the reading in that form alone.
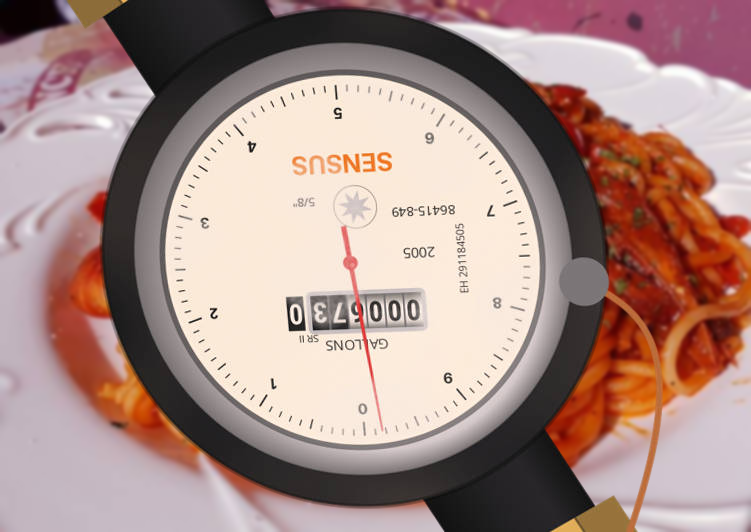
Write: 6729.8 gal
